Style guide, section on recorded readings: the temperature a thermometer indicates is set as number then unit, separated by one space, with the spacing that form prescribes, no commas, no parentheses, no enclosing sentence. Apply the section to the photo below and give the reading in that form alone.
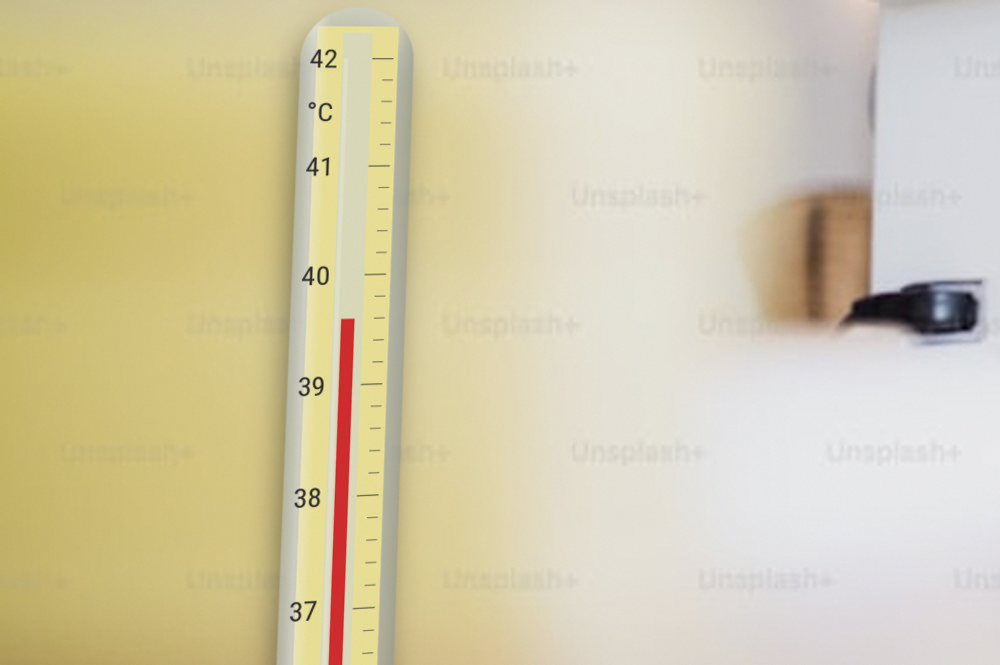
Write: 39.6 °C
